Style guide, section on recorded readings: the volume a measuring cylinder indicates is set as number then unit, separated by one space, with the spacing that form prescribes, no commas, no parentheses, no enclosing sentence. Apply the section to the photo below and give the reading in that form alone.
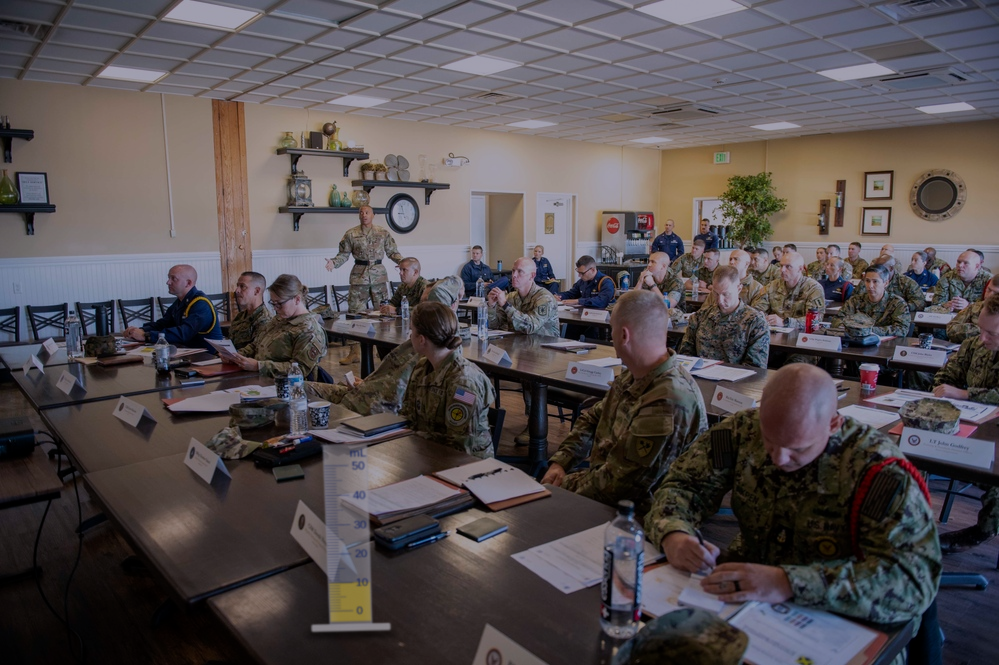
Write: 10 mL
